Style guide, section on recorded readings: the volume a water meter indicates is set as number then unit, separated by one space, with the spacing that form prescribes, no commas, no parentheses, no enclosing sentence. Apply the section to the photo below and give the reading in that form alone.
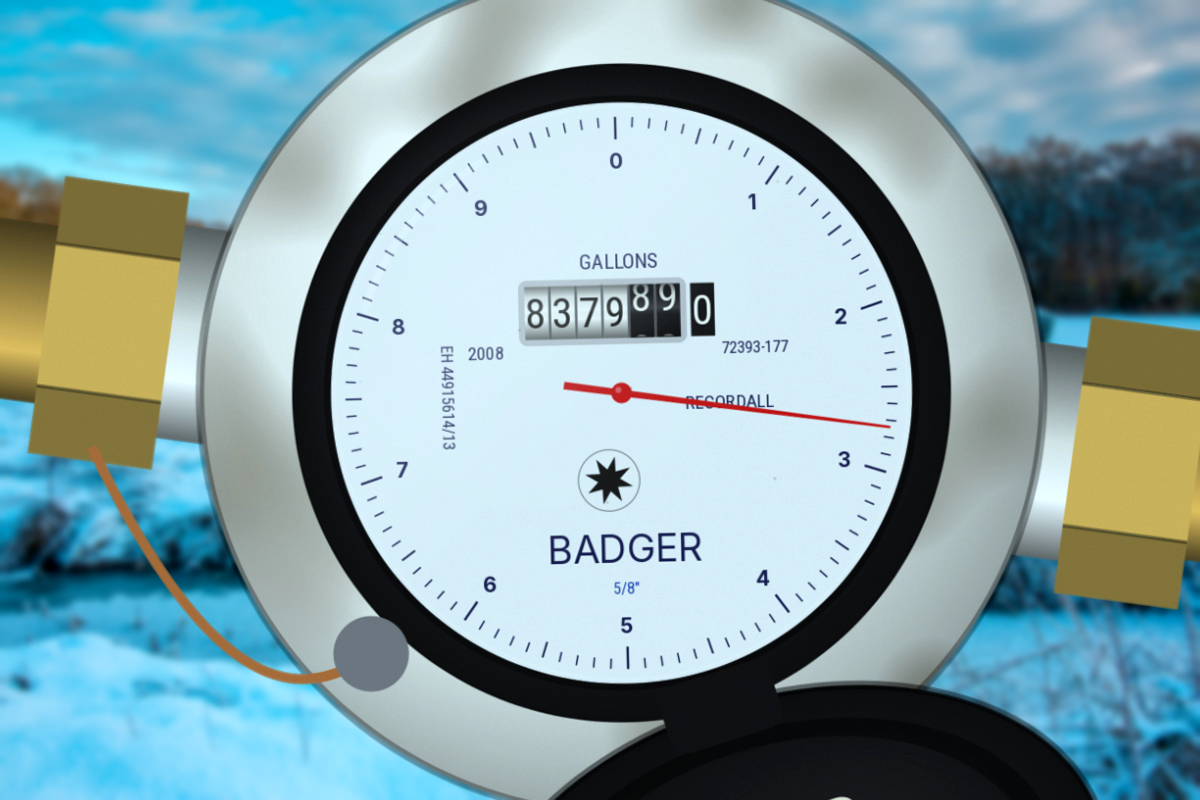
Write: 8379892.7 gal
